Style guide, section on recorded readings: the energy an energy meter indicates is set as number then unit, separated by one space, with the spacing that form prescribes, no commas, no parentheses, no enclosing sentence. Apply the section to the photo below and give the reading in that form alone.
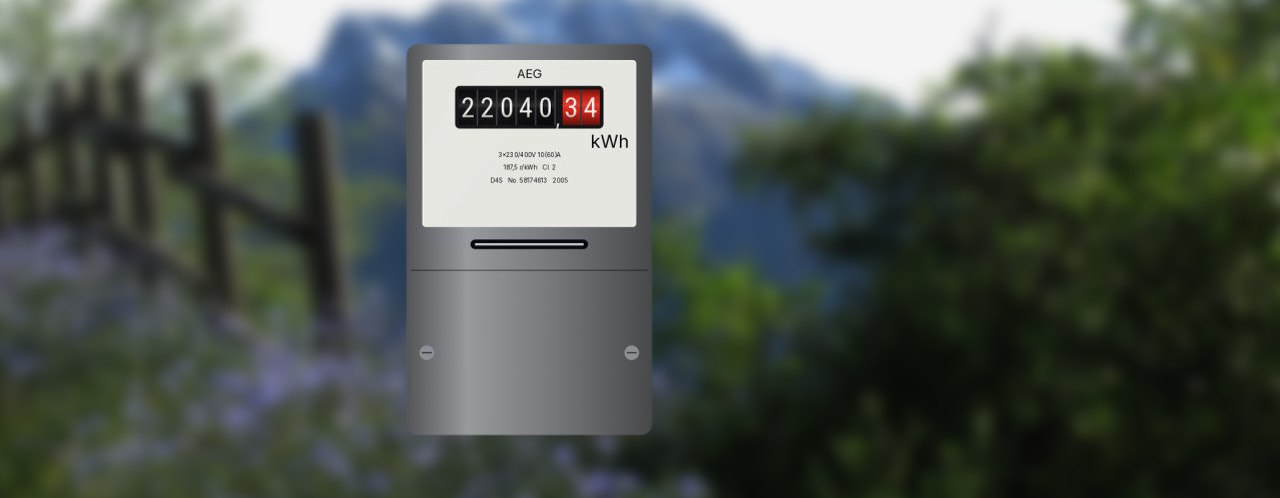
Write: 22040.34 kWh
